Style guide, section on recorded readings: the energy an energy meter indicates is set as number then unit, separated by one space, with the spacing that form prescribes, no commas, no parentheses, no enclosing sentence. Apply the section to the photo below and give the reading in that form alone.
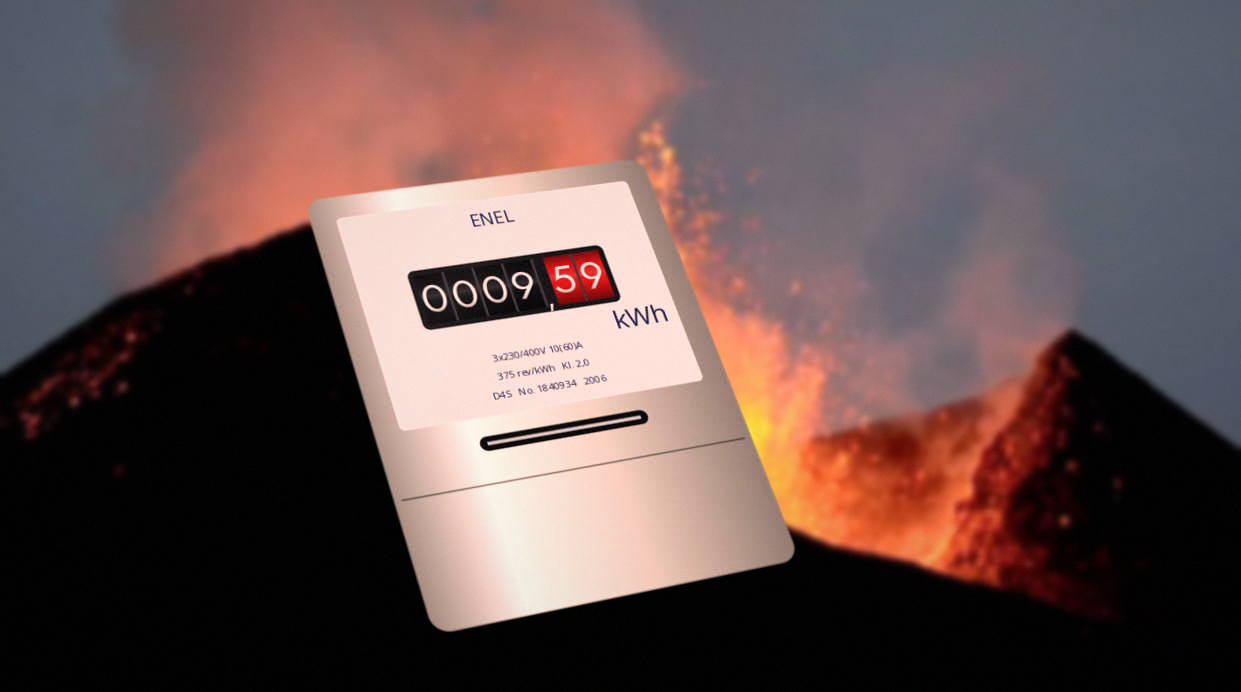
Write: 9.59 kWh
